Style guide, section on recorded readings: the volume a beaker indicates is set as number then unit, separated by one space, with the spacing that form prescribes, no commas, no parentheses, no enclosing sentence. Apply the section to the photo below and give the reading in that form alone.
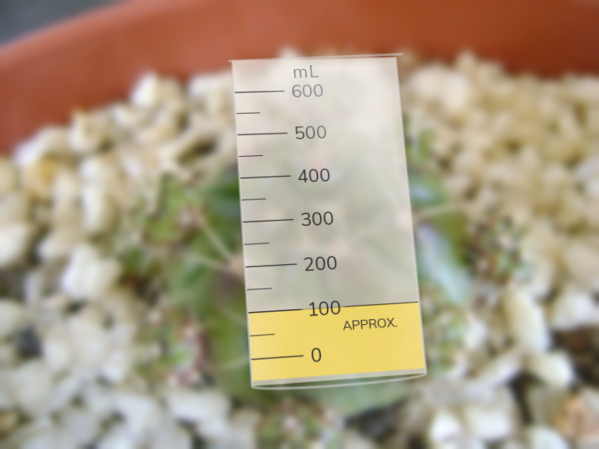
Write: 100 mL
